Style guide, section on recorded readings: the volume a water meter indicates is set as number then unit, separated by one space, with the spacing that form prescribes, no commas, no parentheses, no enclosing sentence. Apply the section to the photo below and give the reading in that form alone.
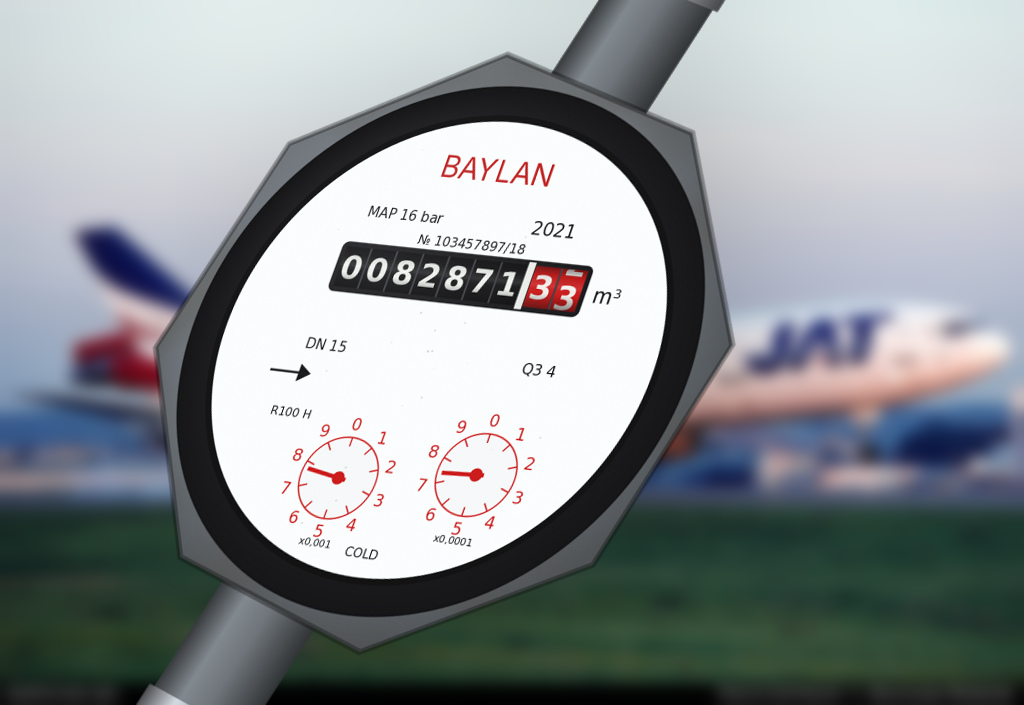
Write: 82871.3277 m³
